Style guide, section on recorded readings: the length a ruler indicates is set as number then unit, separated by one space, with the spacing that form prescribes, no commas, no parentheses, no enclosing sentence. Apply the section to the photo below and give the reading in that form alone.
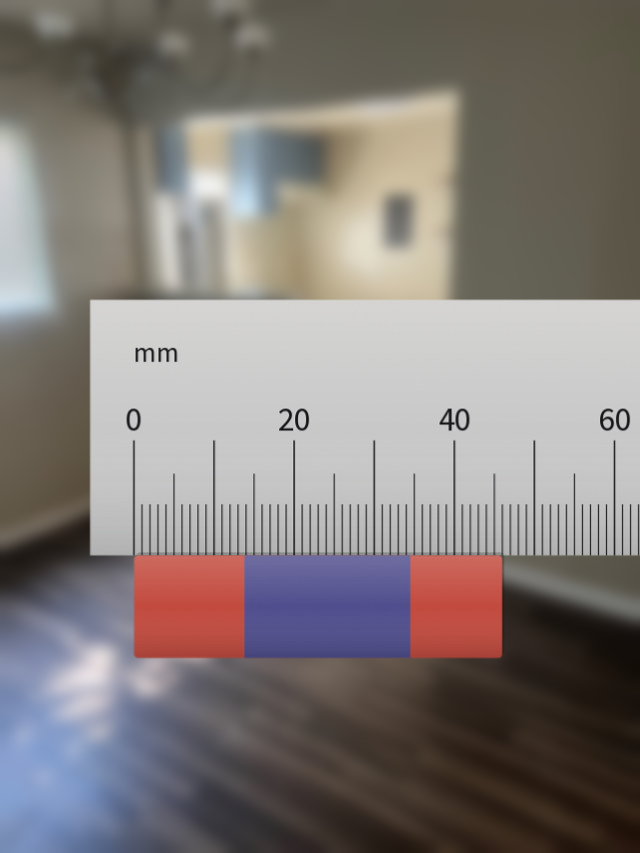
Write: 46 mm
